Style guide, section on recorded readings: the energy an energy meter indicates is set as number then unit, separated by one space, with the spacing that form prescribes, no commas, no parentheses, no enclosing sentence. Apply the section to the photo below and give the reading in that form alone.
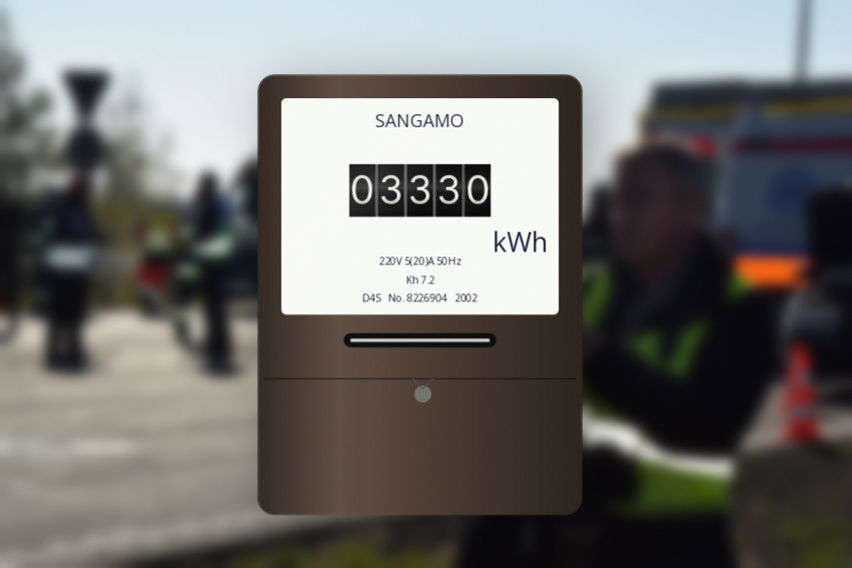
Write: 3330 kWh
